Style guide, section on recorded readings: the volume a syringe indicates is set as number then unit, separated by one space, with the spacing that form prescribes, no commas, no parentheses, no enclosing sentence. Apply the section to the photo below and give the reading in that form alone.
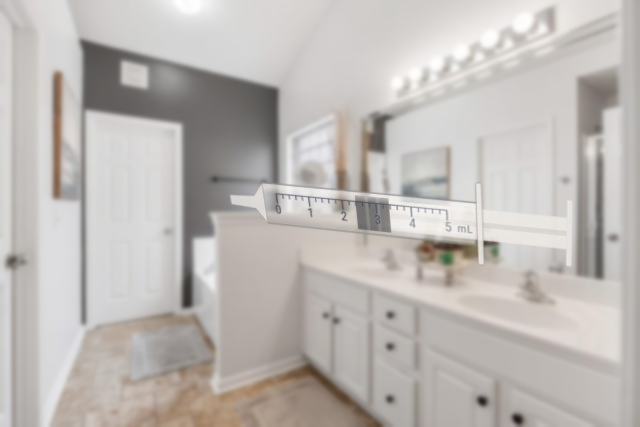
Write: 2.4 mL
